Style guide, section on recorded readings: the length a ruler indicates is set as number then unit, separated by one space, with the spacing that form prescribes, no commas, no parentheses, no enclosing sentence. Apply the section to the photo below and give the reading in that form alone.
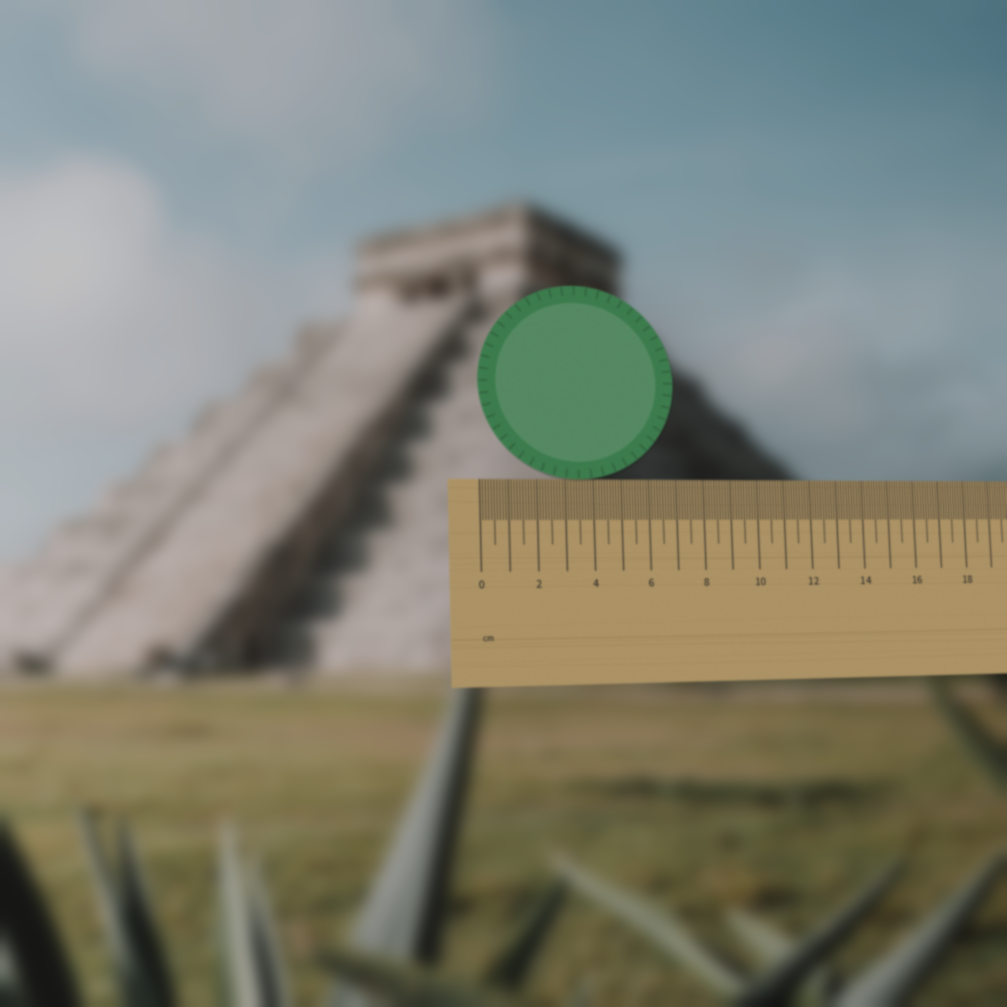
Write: 7 cm
